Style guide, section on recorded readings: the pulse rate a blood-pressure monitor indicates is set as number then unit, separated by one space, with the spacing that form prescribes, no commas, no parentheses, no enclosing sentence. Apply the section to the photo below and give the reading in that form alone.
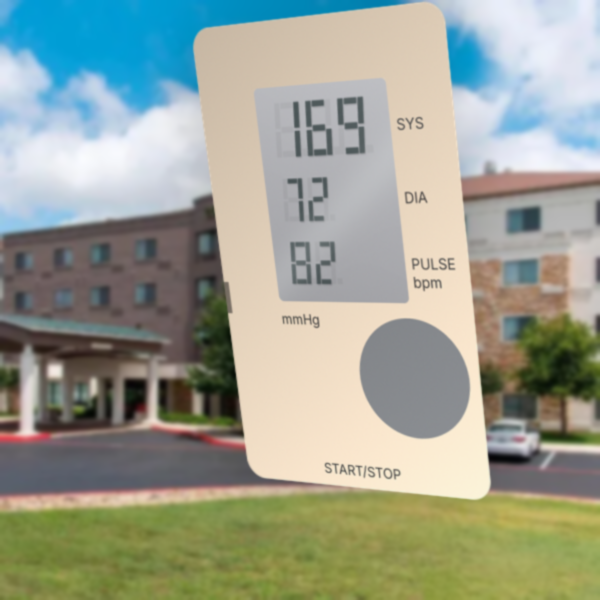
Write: 82 bpm
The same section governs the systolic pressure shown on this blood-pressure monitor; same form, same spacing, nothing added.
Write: 169 mmHg
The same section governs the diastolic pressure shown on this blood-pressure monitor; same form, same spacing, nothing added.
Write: 72 mmHg
